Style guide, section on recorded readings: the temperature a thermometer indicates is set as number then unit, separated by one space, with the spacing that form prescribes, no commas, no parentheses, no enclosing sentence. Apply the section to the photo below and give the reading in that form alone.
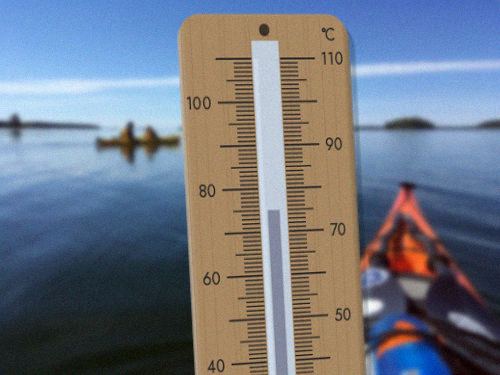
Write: 75 °C
